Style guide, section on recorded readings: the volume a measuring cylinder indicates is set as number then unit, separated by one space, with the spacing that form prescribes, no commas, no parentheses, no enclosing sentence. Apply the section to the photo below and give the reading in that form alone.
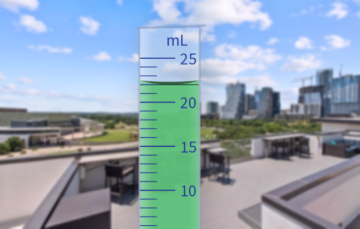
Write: 22 mL
